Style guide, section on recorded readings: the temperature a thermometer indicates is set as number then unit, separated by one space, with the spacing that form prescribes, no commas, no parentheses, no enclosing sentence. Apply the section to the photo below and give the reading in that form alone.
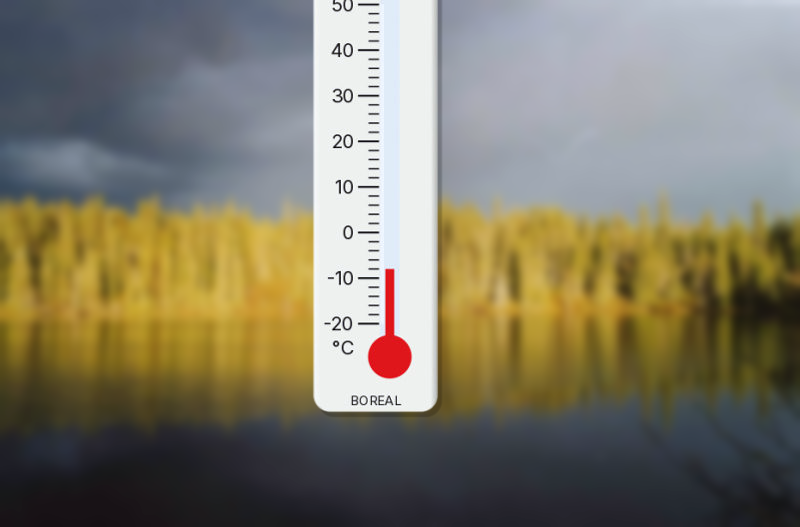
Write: -8 °C
